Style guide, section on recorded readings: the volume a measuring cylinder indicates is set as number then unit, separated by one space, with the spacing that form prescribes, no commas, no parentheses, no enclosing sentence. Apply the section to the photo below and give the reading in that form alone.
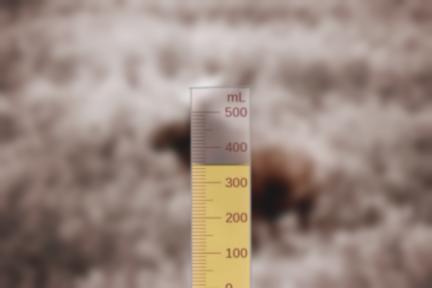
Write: 350 mL
